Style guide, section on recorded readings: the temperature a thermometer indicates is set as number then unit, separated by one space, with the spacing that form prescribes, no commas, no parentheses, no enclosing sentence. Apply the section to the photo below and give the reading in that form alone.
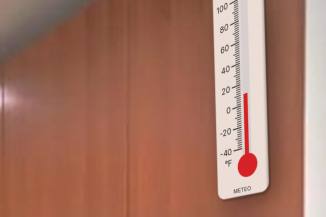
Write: 10 °F
